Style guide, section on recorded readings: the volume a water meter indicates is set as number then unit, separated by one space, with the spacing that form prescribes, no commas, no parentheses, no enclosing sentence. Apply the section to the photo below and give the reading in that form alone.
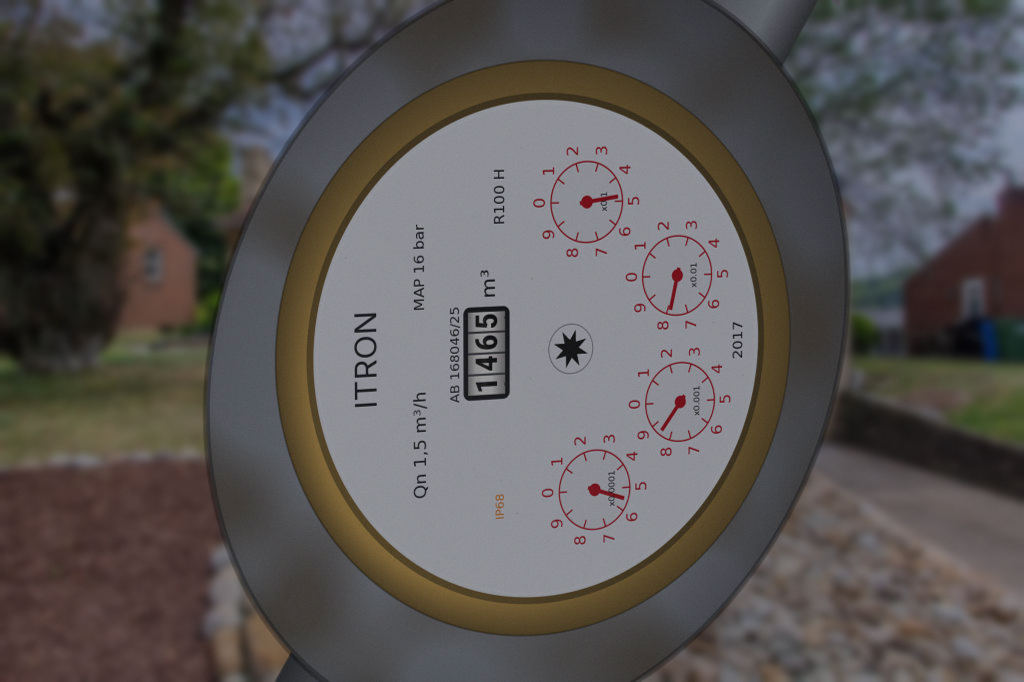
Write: 1465.4785 m³
